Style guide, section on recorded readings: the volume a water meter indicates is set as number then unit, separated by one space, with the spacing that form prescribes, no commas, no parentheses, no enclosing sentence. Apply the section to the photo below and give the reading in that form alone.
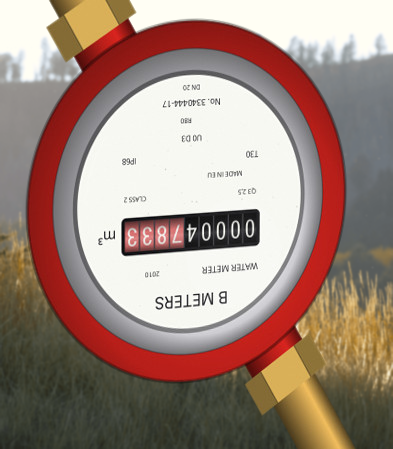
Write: 4.7833 m³
